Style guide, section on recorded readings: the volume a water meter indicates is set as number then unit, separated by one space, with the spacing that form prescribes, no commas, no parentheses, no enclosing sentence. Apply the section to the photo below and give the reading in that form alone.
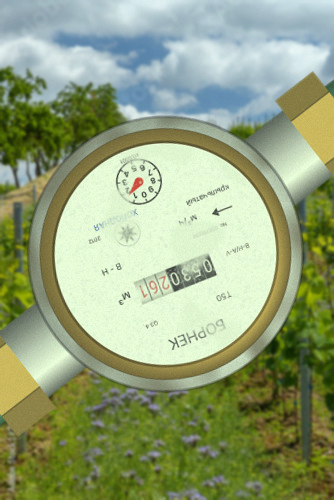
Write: 530.2611 m³
